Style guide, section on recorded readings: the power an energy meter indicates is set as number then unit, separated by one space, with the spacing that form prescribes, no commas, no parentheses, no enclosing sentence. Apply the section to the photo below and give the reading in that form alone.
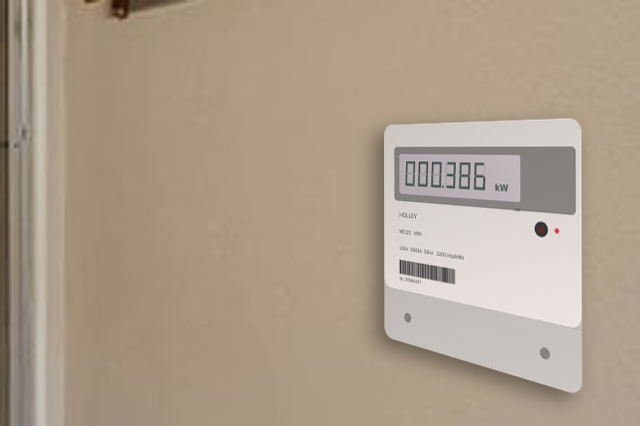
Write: 0.386 kW
